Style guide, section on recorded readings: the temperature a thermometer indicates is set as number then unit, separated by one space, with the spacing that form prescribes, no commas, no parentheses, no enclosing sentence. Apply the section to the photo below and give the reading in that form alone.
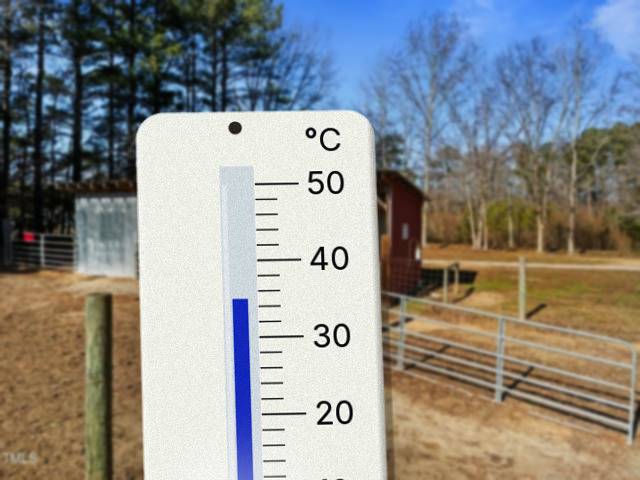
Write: 35 °C
